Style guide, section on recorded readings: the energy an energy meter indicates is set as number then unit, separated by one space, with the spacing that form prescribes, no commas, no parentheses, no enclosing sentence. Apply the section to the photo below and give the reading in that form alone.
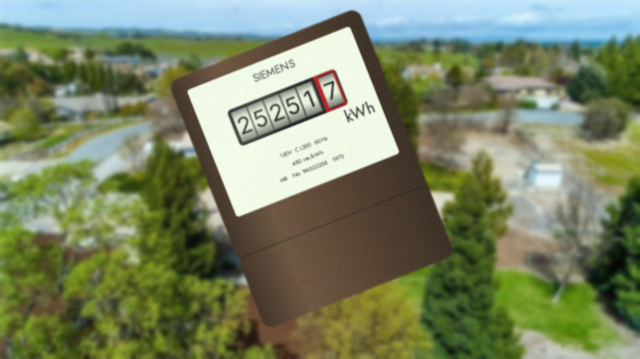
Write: 25251.7 kWh
